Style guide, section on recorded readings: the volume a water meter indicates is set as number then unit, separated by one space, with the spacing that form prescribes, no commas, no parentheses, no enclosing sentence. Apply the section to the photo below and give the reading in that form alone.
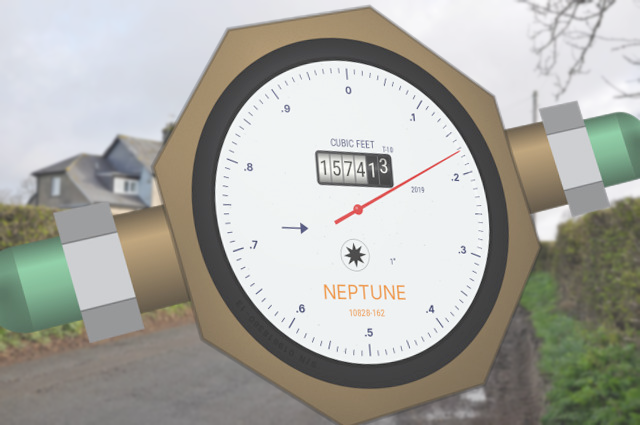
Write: 157413.17 ft³
